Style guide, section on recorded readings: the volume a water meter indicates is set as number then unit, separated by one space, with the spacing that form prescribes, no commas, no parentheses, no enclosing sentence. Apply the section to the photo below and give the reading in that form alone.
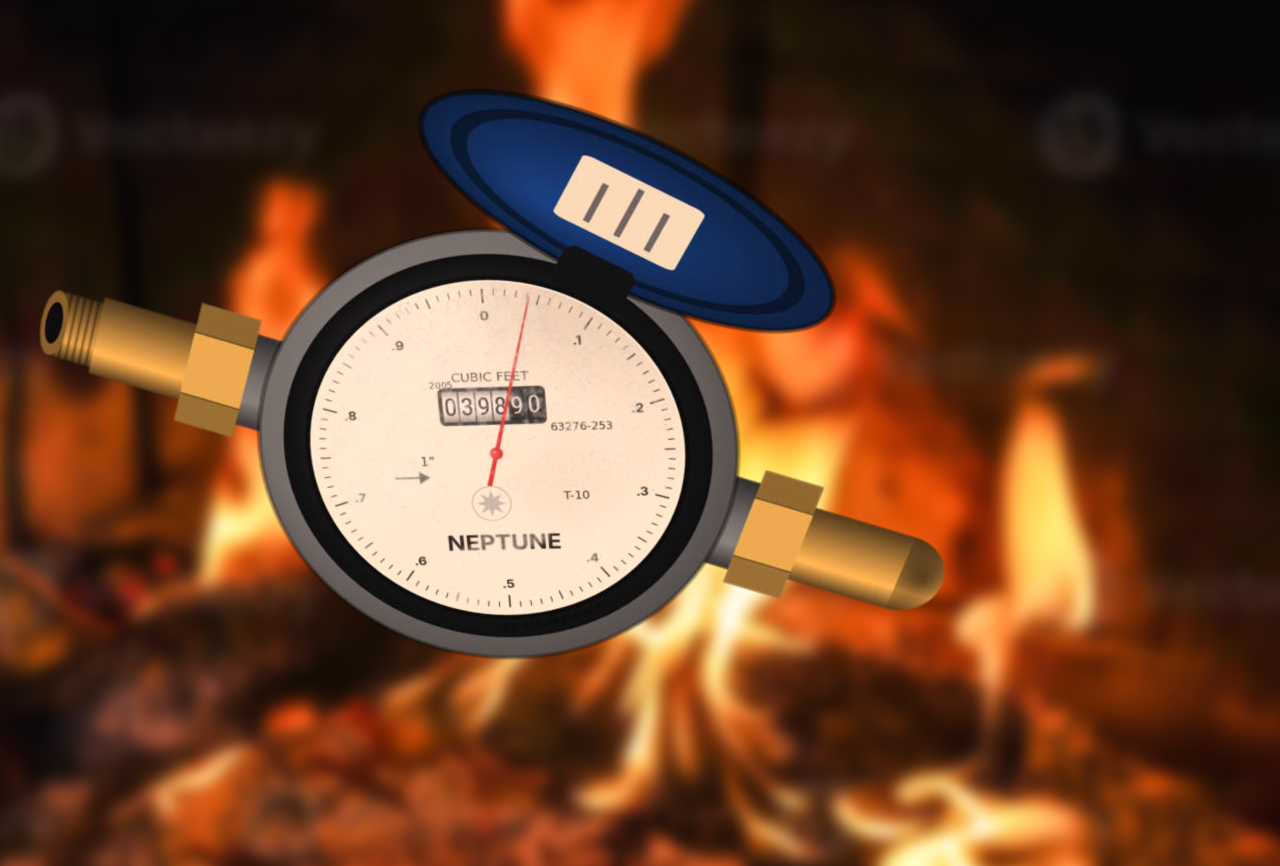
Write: 39890.04 ft³
